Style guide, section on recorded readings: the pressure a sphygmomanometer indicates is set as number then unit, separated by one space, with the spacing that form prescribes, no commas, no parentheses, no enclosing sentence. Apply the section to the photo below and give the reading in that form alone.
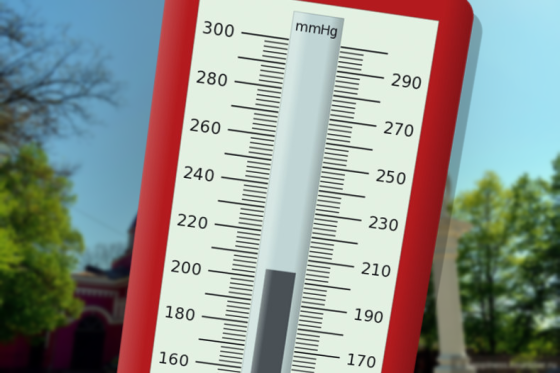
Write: 204 mmHg
